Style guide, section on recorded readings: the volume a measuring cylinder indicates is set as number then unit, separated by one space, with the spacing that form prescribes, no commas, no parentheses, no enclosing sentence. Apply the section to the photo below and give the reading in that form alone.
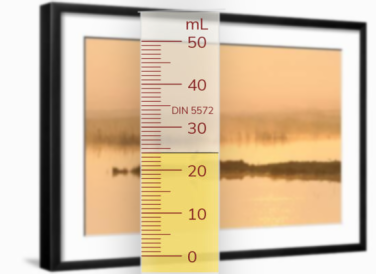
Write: 24 mL
